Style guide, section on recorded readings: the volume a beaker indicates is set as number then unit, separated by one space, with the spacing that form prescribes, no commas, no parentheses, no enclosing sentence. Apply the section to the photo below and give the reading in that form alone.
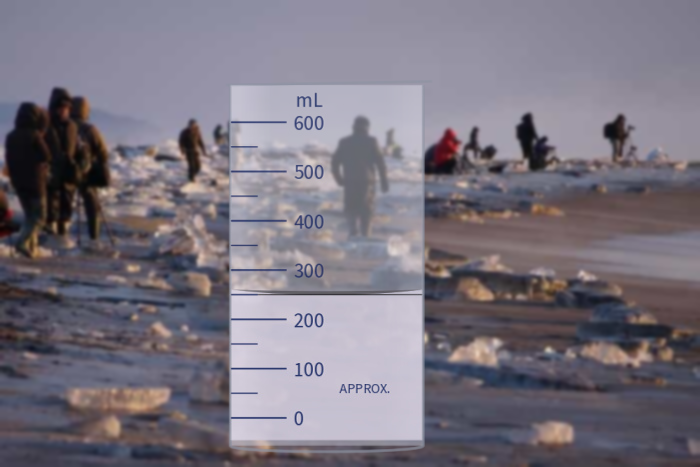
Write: 250 mL
